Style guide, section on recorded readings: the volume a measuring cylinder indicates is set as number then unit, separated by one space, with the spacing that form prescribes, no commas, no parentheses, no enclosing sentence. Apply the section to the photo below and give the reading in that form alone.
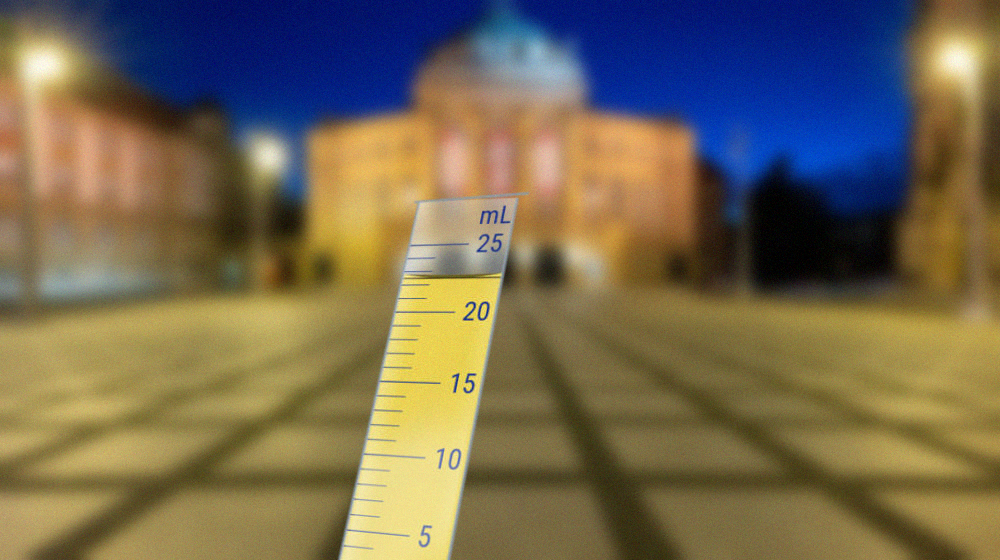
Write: 22.5 mL
